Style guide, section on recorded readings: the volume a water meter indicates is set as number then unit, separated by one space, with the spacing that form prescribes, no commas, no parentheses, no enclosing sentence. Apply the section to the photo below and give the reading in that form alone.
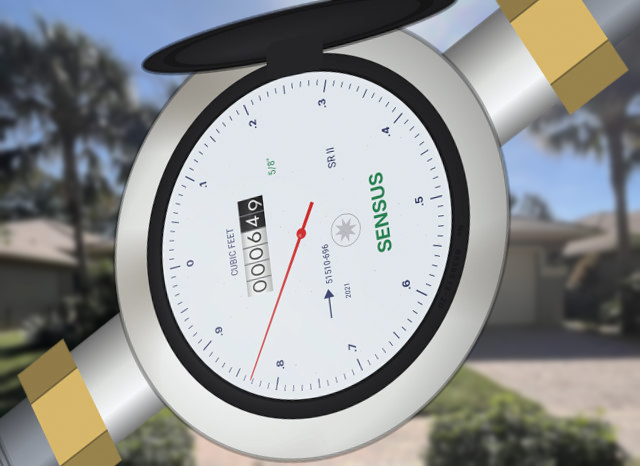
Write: 648.83 ft³
